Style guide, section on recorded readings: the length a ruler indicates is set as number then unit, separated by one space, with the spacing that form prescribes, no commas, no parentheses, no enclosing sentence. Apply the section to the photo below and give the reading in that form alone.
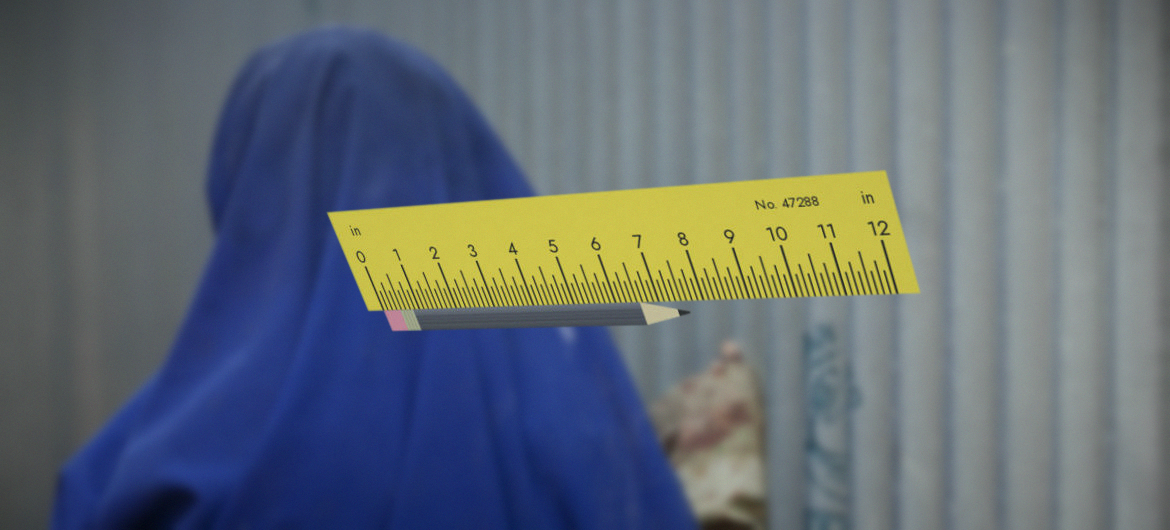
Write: 7.625 in
